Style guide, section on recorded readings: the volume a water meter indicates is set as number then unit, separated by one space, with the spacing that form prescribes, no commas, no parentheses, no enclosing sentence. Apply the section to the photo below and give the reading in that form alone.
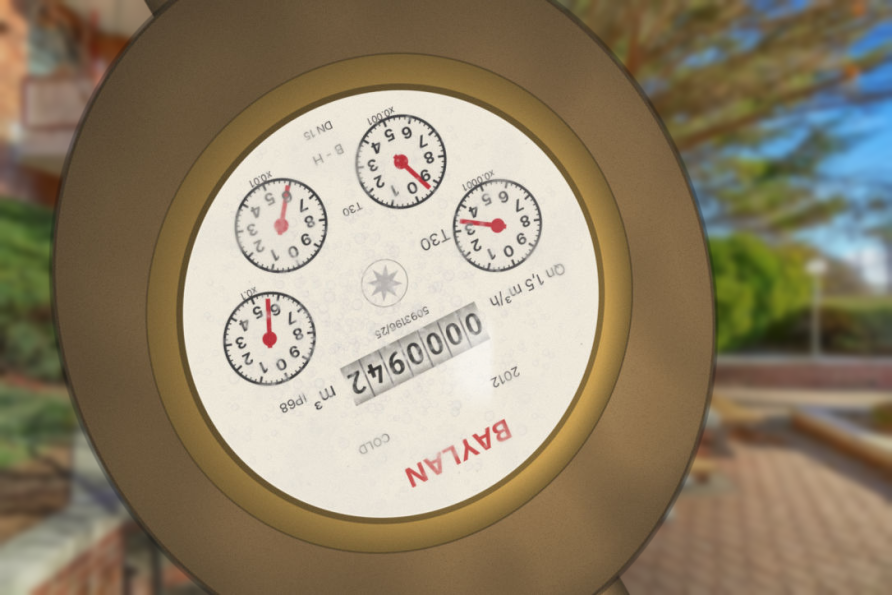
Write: 942.5593 m³
